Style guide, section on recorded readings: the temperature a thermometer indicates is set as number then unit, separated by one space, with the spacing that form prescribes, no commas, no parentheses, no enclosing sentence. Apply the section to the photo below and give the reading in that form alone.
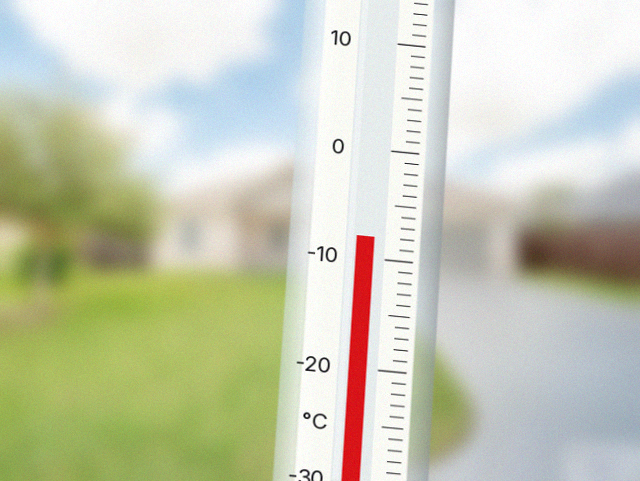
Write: -8 °C
